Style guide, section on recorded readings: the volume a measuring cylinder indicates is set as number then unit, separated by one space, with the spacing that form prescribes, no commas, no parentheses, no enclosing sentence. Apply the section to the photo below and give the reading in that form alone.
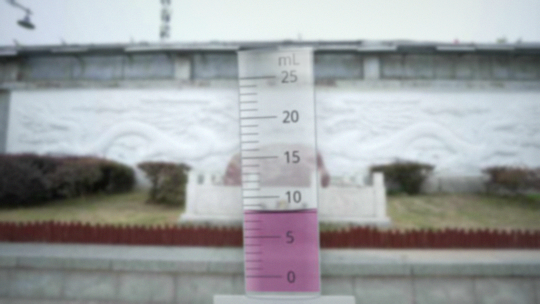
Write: 8 mL
